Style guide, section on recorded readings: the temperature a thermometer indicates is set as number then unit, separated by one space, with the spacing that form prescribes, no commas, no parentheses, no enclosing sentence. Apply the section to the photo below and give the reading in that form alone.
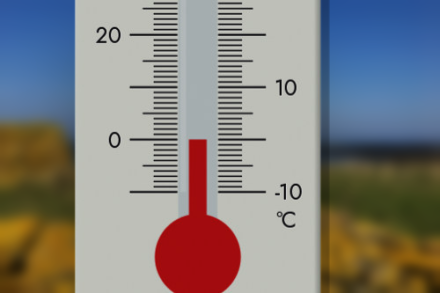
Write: 0 °C
